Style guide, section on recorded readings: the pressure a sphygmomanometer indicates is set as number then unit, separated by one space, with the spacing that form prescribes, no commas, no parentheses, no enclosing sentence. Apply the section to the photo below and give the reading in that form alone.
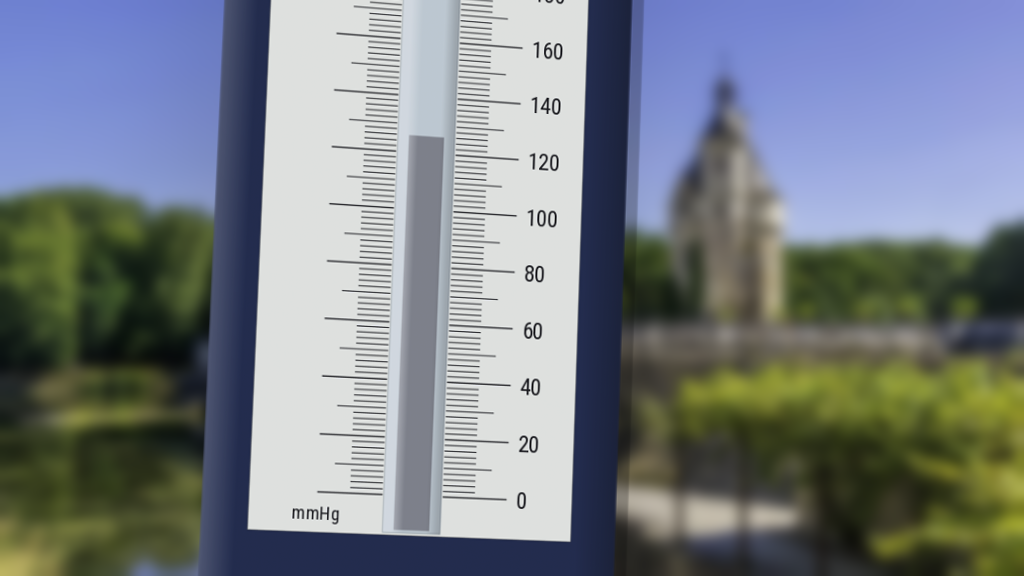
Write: 126 mmHg
